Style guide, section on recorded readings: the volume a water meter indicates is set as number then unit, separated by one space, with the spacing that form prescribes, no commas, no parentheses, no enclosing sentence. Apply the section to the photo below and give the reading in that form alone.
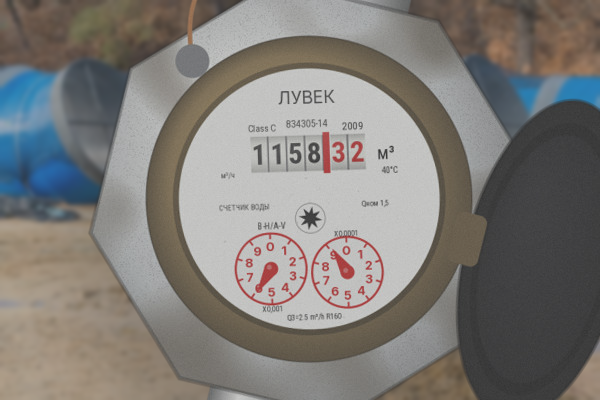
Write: 1158.3259 m³
